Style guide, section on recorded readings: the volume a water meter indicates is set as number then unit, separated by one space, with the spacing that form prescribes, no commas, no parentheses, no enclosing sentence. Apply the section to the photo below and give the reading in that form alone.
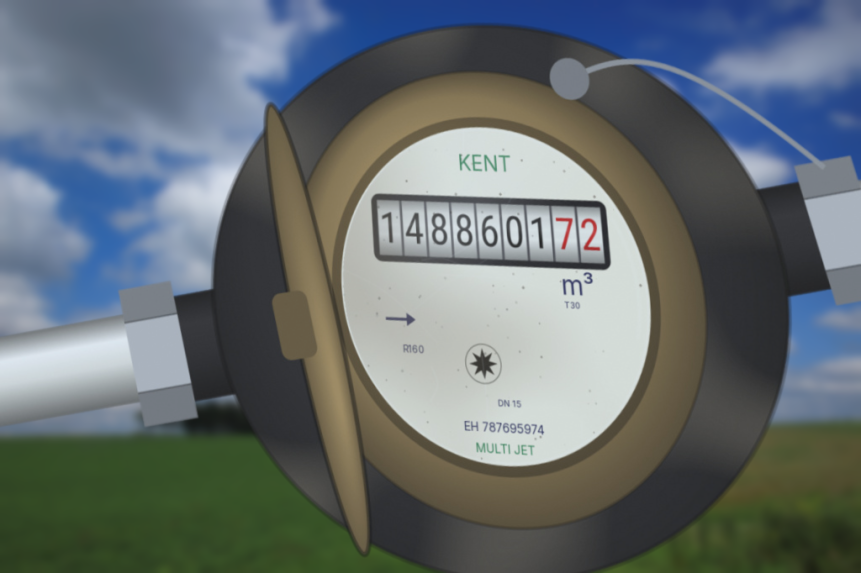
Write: 1488601.72 m³
